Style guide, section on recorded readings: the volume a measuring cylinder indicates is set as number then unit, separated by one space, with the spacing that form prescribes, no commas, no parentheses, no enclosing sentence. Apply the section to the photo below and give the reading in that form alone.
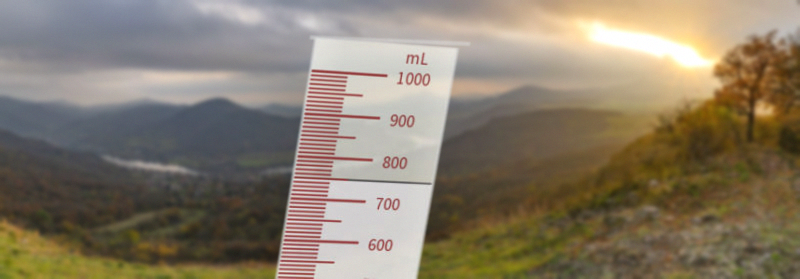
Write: 750 mL
